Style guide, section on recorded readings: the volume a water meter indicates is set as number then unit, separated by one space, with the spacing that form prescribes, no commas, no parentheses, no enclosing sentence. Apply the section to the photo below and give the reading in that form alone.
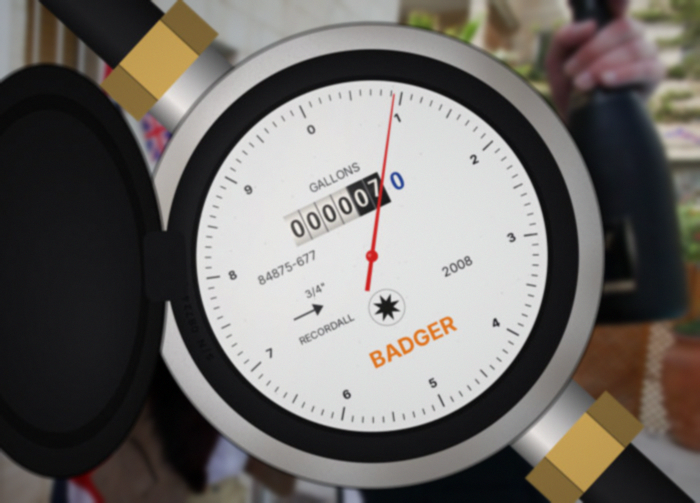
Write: 70.9 gal
